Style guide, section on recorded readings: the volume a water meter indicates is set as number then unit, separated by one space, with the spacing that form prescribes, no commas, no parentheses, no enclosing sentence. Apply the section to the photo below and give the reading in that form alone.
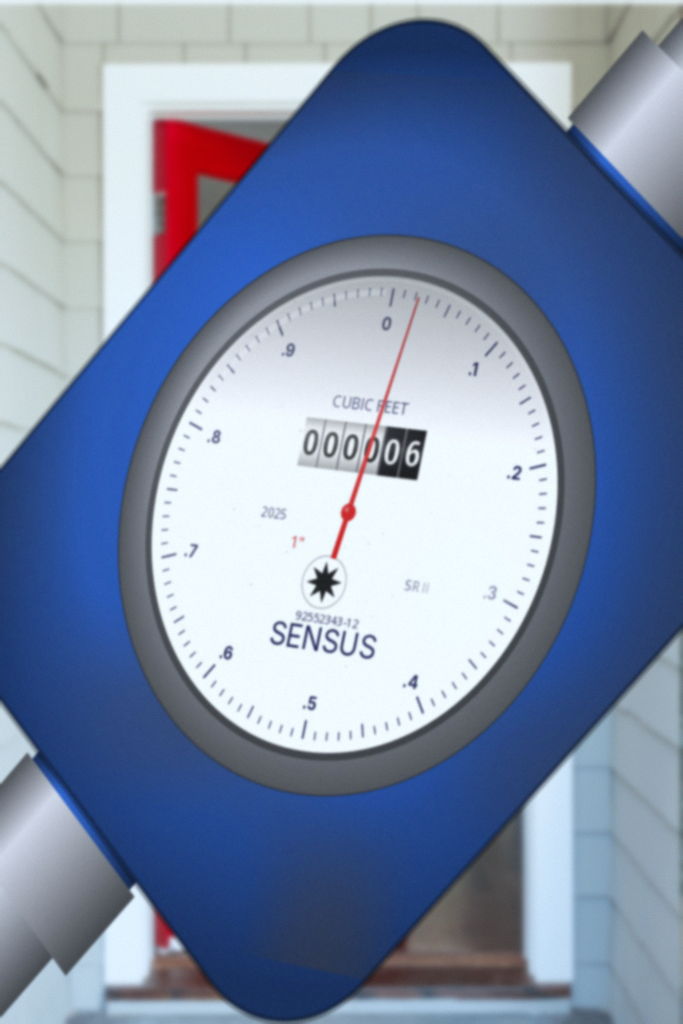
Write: 6.02 ft³
